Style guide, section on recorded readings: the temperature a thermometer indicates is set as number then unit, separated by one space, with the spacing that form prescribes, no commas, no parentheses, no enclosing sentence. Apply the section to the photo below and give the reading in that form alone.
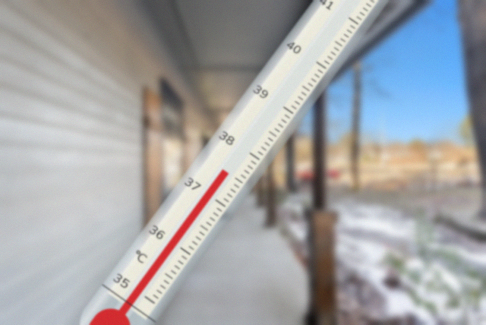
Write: 37.5 °C
